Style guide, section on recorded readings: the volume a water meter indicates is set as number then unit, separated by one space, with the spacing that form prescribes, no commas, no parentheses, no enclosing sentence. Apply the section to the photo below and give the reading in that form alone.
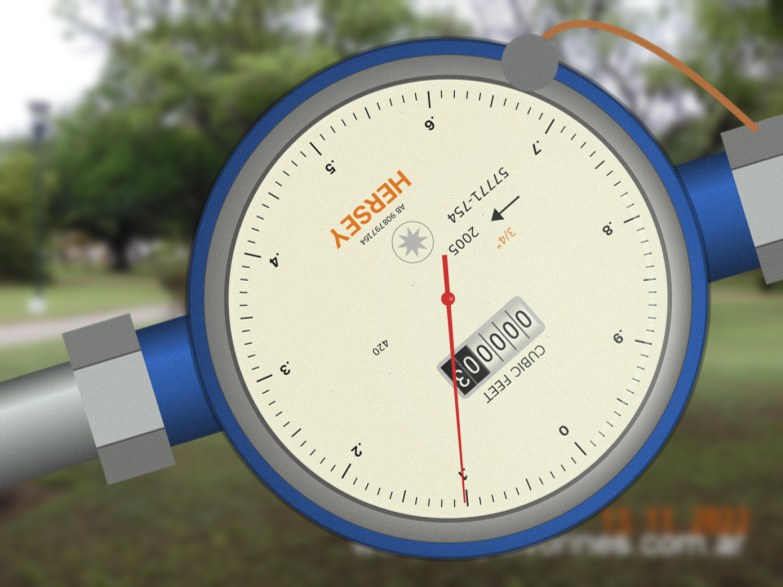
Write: 3.10 ft³
